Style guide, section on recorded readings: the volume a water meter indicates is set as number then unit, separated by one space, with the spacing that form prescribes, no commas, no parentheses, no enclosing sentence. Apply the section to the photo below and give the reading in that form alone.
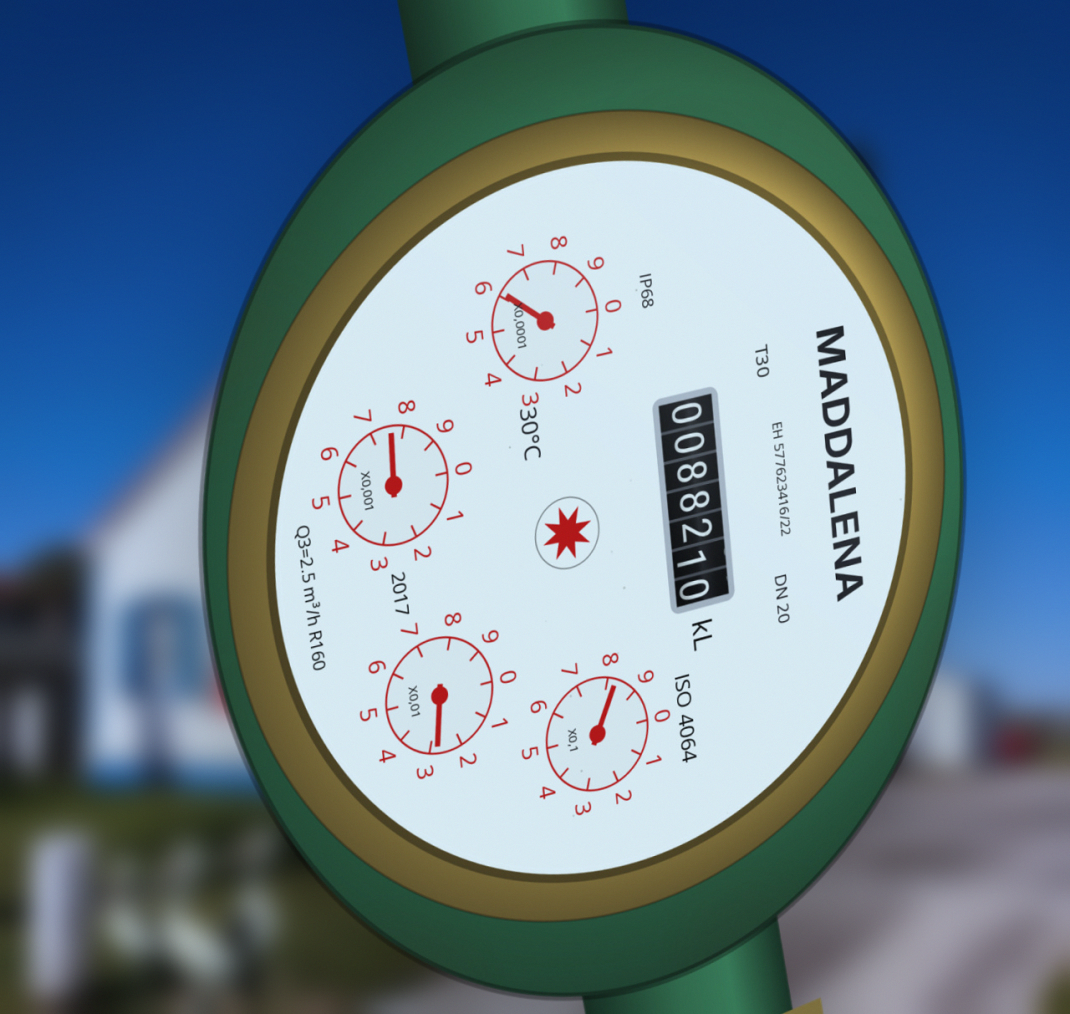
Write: 88209.8276 kL
